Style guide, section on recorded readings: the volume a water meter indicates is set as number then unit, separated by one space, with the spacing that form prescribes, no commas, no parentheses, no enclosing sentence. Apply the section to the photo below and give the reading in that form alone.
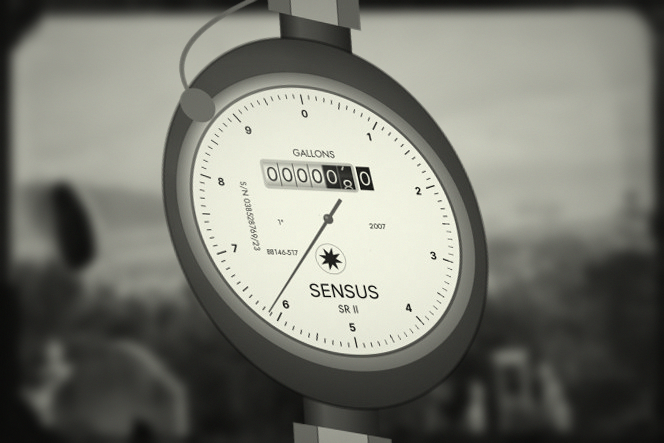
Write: 76.1 gal
